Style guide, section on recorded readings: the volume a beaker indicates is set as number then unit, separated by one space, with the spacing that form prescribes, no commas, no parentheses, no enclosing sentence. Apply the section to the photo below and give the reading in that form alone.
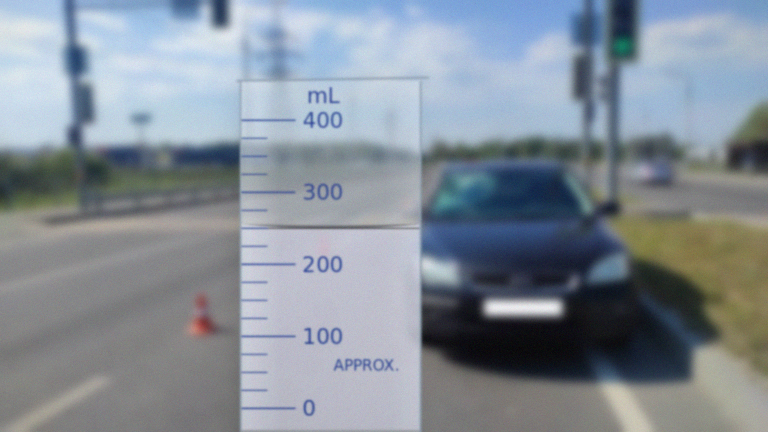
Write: 250 mL
